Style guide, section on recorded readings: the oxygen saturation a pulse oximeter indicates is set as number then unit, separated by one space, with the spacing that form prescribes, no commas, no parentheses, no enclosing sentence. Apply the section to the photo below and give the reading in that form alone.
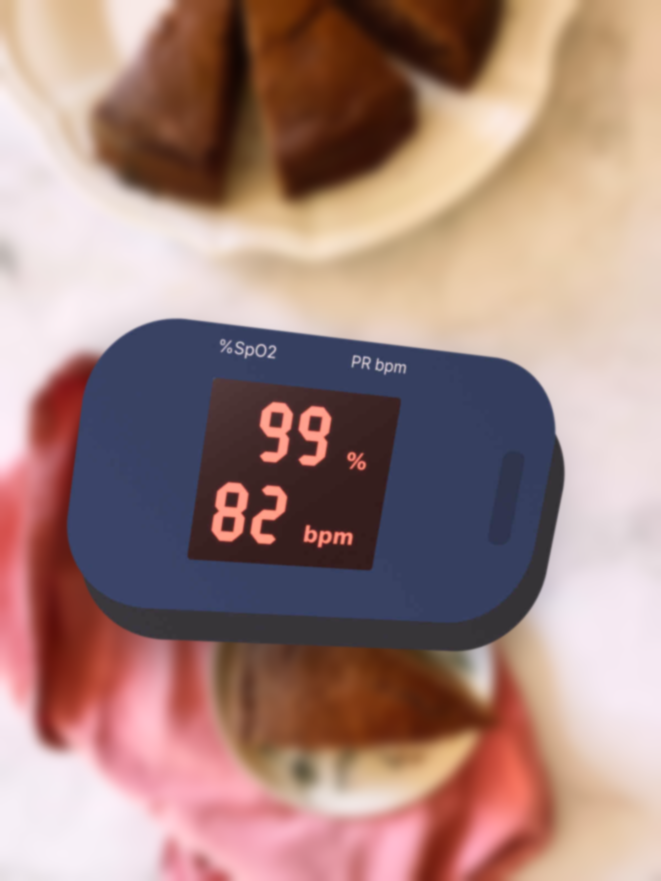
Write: 99 %
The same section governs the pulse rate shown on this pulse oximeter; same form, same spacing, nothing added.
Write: 82 bpm
